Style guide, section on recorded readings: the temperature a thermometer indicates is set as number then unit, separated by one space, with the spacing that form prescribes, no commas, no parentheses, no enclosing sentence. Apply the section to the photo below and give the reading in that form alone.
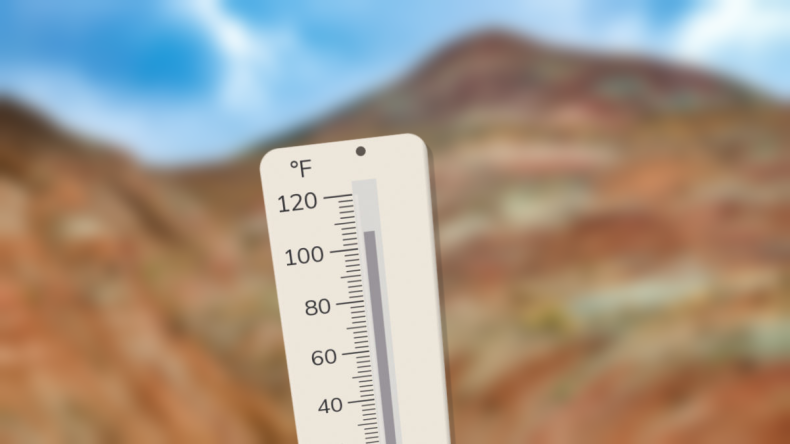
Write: 106 °F
